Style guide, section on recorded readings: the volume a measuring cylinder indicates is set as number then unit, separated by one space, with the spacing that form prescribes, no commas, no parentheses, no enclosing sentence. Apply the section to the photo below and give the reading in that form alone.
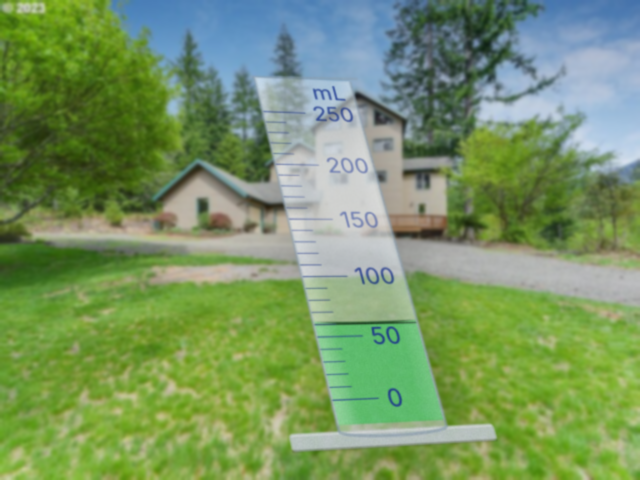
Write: 60 mL
